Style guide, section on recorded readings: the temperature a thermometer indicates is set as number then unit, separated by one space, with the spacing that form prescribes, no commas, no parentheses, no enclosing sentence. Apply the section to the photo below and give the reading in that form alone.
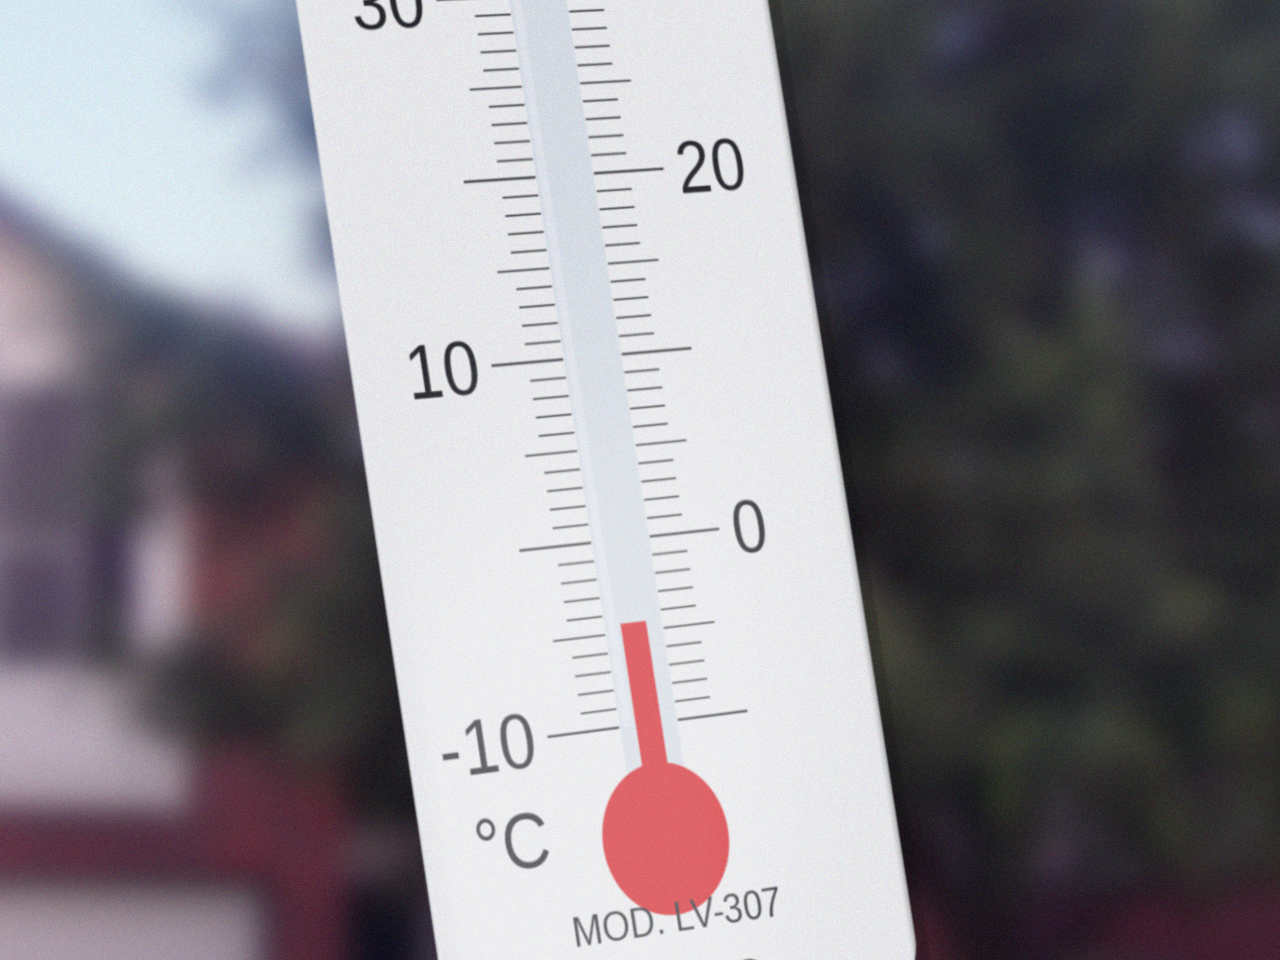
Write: -4.5 °C
